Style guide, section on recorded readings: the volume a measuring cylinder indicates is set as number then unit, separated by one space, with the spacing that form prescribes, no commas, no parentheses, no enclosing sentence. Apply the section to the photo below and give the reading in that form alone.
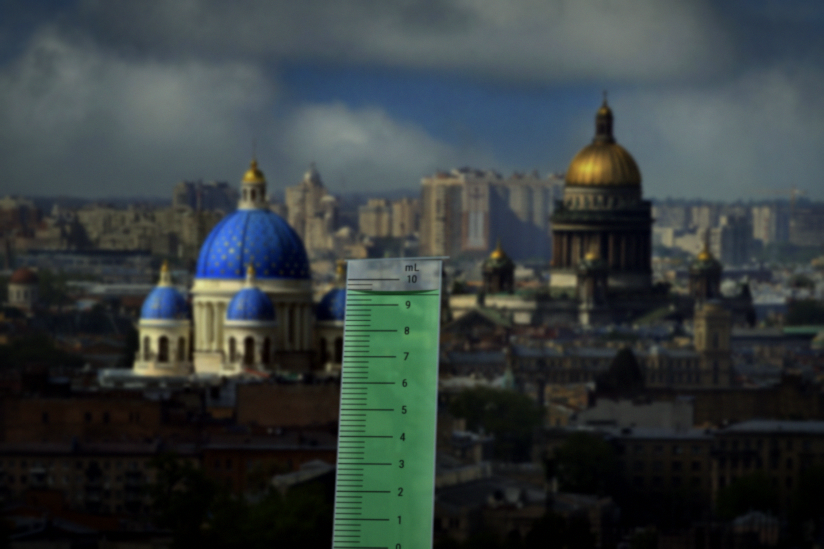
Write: 9.4 mL
